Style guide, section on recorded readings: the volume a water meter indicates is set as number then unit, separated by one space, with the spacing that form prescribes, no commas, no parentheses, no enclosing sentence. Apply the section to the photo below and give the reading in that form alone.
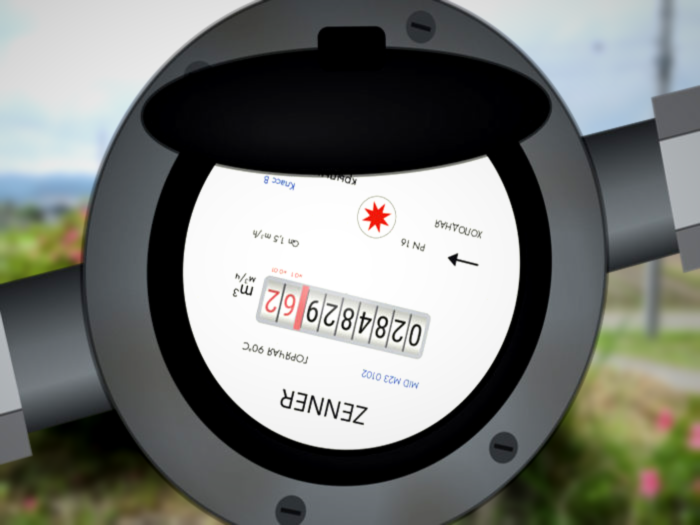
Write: 284829.62 m³
